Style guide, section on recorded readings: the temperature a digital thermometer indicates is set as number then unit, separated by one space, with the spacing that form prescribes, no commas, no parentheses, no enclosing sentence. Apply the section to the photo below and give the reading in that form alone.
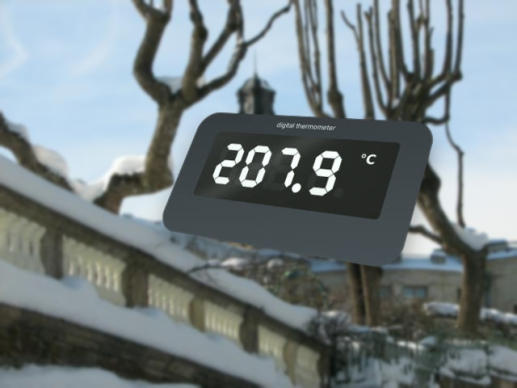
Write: 207.9 °C
